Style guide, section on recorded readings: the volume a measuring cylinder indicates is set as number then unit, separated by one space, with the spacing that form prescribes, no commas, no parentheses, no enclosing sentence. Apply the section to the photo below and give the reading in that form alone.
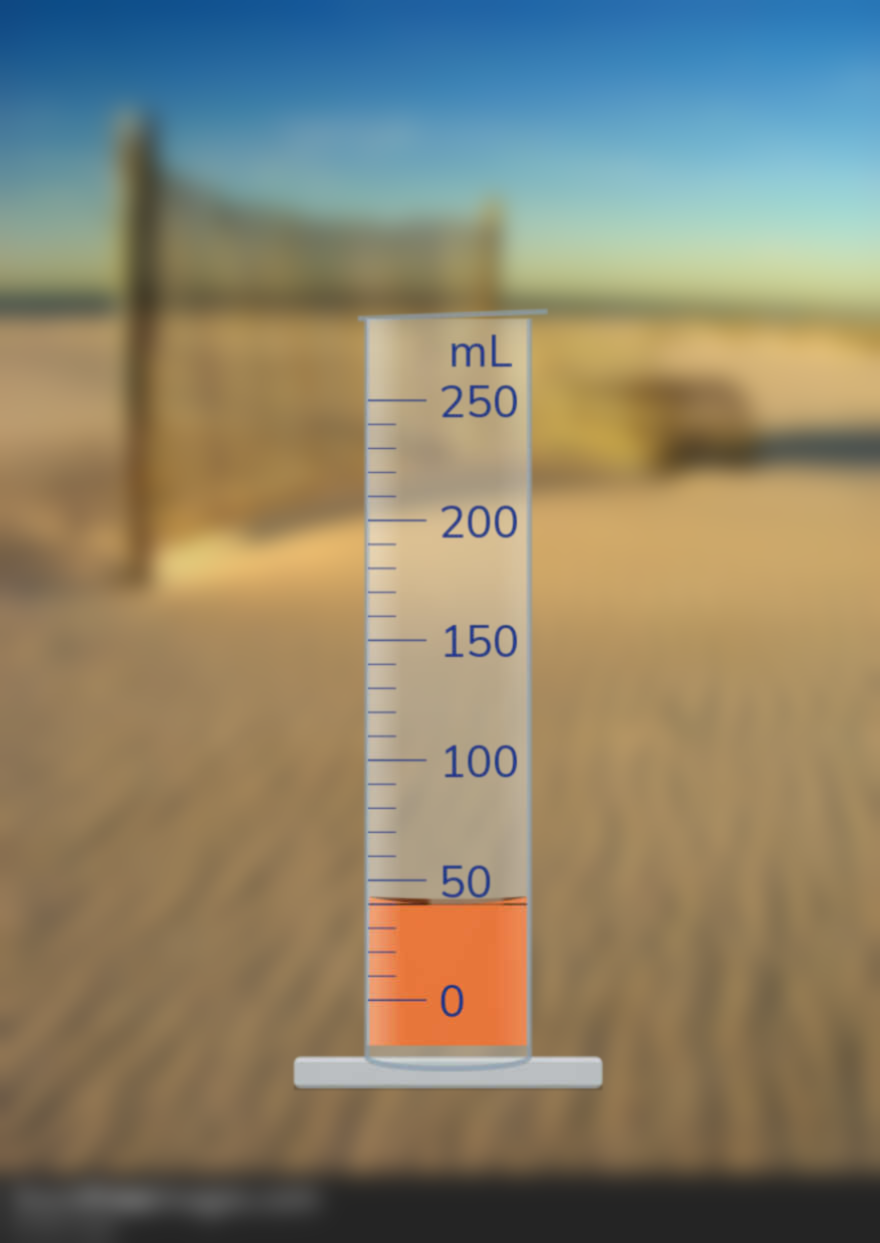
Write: 40 mL
